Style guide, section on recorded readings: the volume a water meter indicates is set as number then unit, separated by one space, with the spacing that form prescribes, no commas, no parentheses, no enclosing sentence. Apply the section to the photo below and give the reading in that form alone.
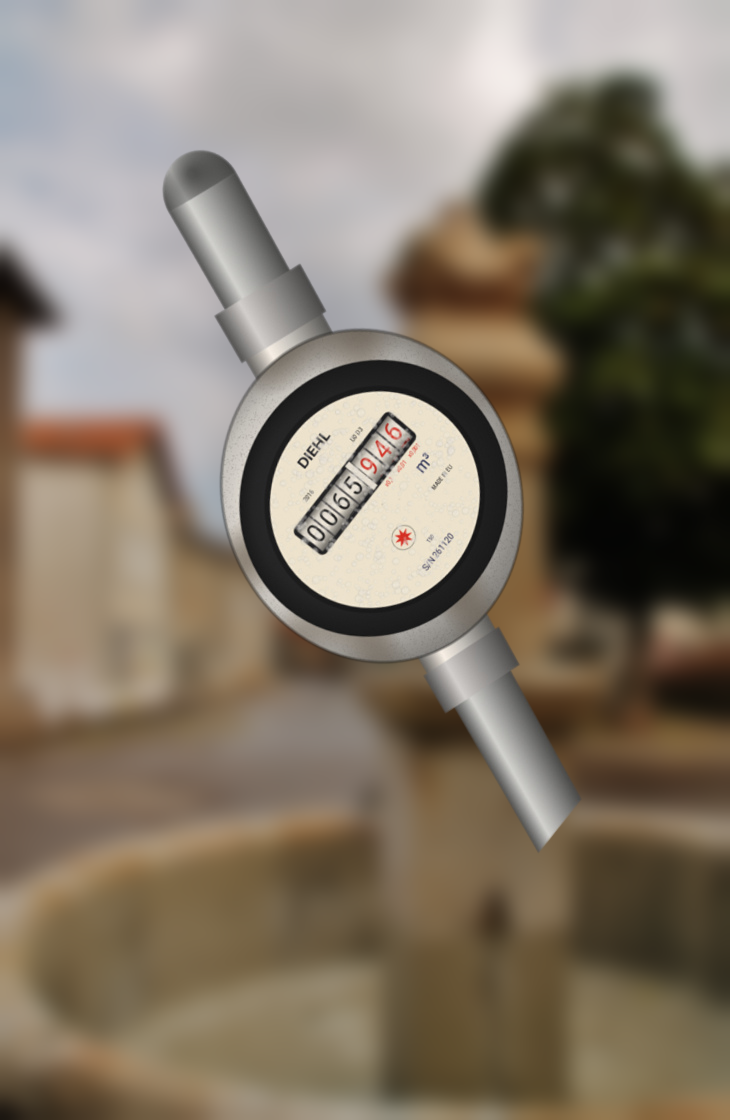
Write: 65.946 m³
